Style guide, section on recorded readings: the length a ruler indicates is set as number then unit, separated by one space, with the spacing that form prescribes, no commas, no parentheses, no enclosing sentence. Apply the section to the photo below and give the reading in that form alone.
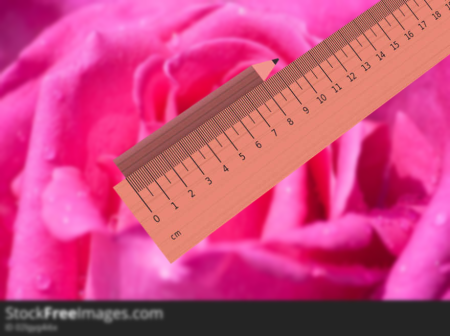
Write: 9.5 cm
